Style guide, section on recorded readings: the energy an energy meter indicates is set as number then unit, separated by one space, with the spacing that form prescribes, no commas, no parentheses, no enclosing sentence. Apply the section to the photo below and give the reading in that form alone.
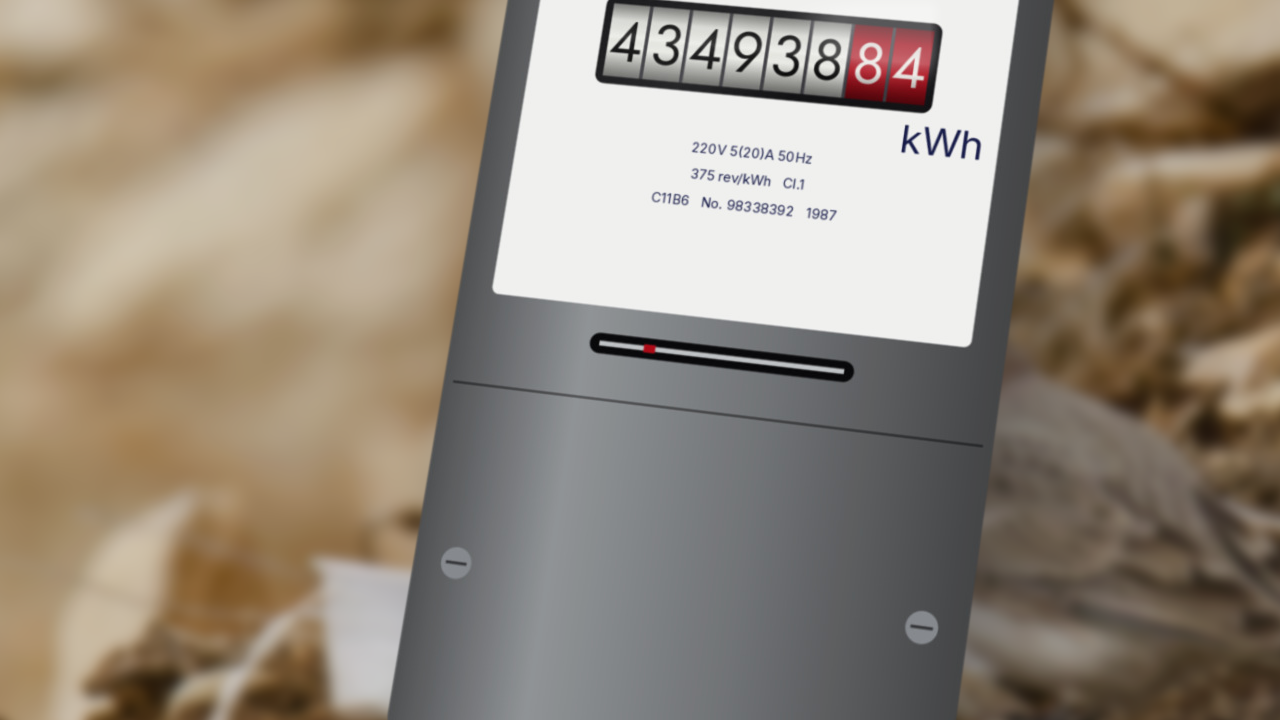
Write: 434938.84 kWh
